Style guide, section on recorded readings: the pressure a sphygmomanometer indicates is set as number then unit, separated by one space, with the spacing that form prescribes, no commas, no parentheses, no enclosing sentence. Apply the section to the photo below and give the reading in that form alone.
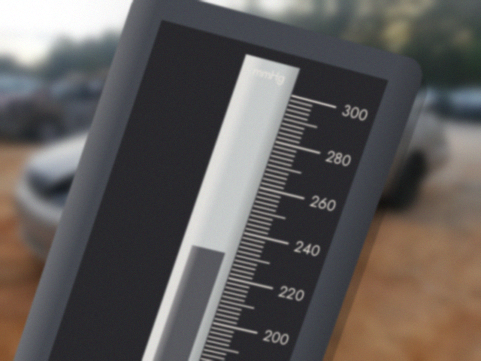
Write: 230 mmHg
